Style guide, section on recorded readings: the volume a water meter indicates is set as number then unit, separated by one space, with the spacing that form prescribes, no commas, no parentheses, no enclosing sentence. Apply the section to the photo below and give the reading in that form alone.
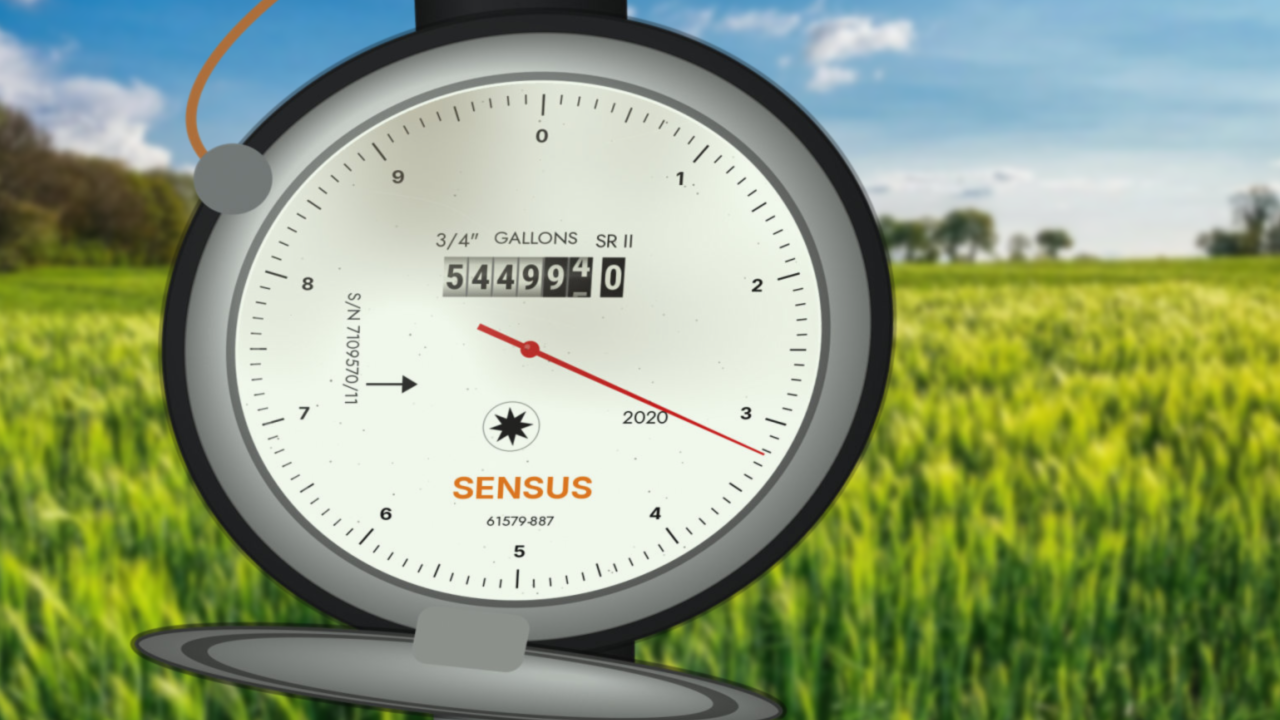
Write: 5449943.2 gal
